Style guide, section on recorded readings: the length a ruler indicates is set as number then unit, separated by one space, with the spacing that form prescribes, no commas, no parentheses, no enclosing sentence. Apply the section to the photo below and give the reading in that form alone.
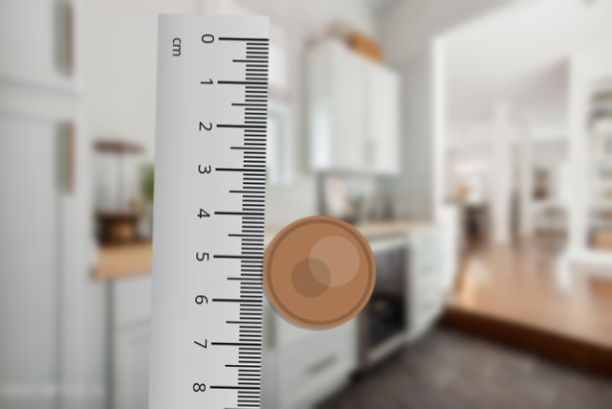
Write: 2.6 cm
